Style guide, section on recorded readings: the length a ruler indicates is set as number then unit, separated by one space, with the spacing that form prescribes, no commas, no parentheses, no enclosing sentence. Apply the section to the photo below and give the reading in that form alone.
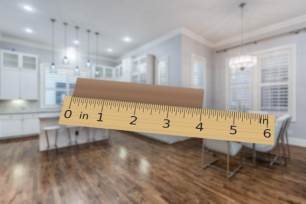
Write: 4 in
